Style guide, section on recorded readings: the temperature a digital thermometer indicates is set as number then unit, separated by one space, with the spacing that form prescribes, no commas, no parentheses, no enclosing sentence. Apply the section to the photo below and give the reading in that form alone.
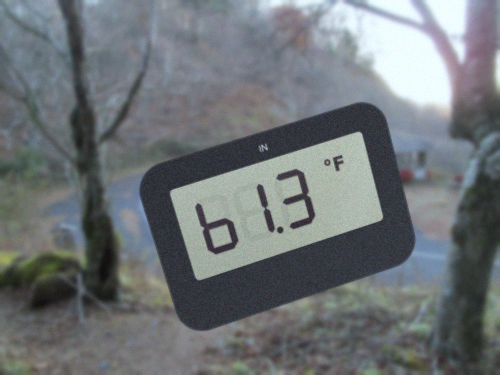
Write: 61.3 °F
